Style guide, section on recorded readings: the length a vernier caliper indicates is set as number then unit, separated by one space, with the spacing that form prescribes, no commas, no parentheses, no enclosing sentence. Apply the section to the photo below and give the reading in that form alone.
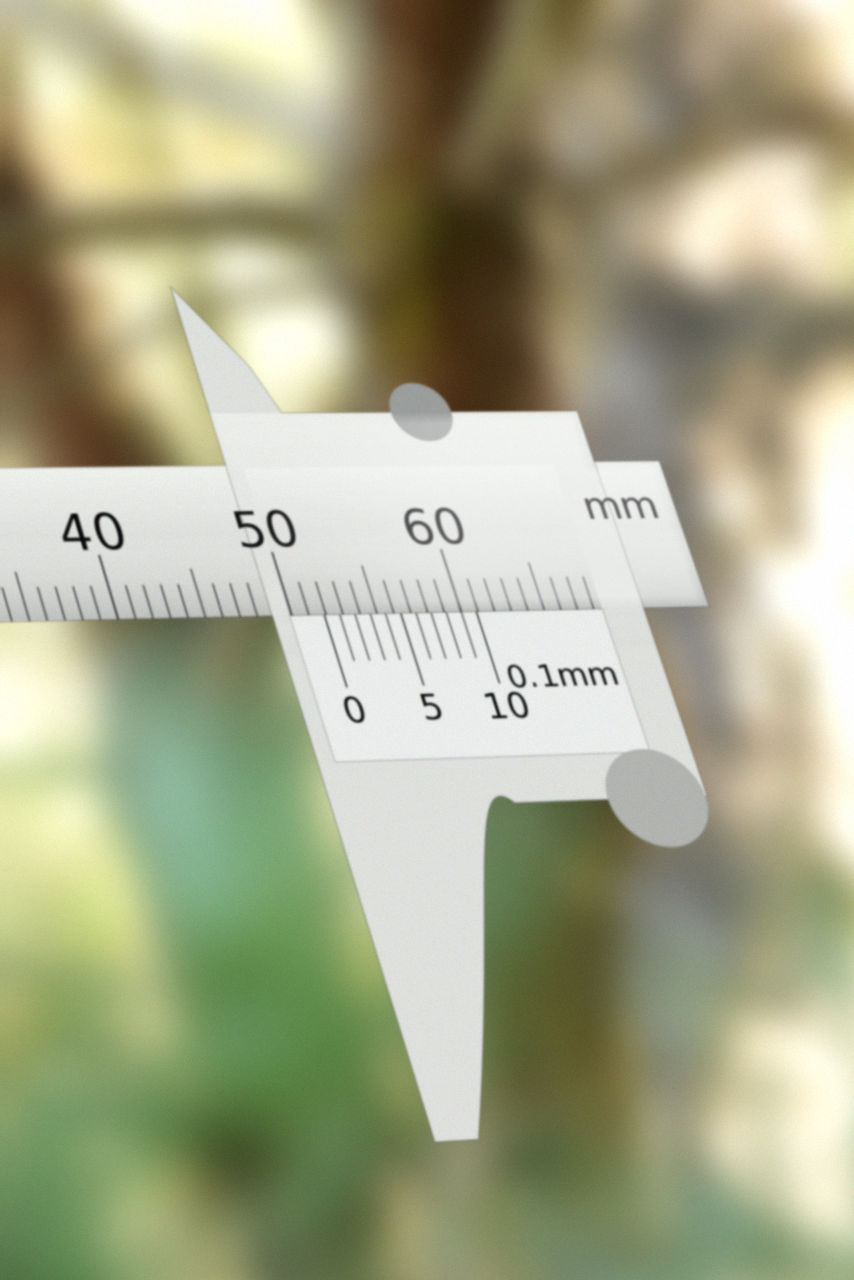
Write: 51.9 mm
